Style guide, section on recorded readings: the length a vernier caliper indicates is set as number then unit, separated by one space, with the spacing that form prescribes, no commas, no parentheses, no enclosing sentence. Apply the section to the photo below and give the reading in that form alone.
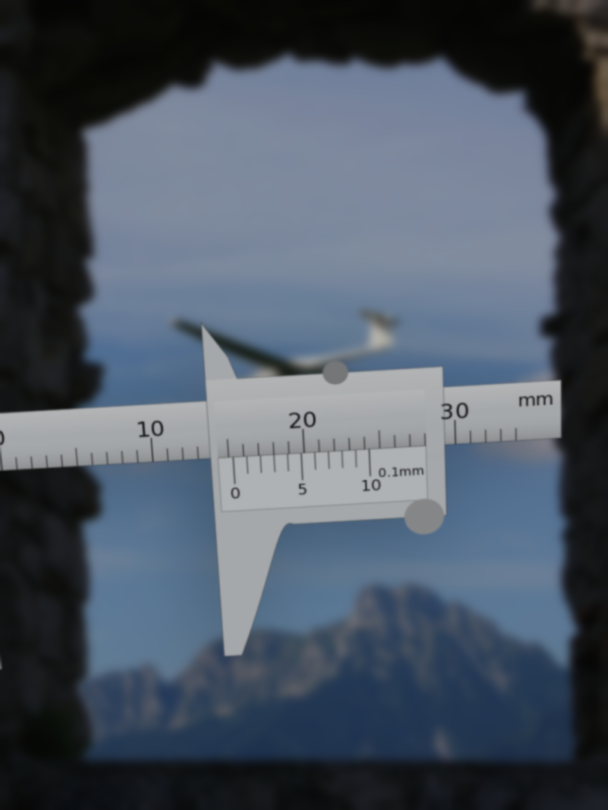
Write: 15.3 mm
